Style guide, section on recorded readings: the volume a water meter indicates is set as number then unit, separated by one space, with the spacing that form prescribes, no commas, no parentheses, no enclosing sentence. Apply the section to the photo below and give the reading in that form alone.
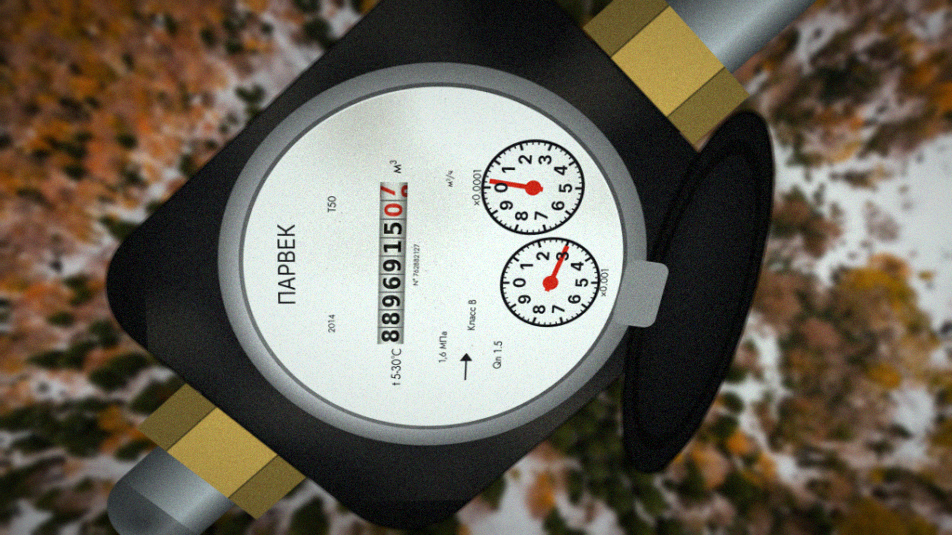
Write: 8896915.0730 m³
